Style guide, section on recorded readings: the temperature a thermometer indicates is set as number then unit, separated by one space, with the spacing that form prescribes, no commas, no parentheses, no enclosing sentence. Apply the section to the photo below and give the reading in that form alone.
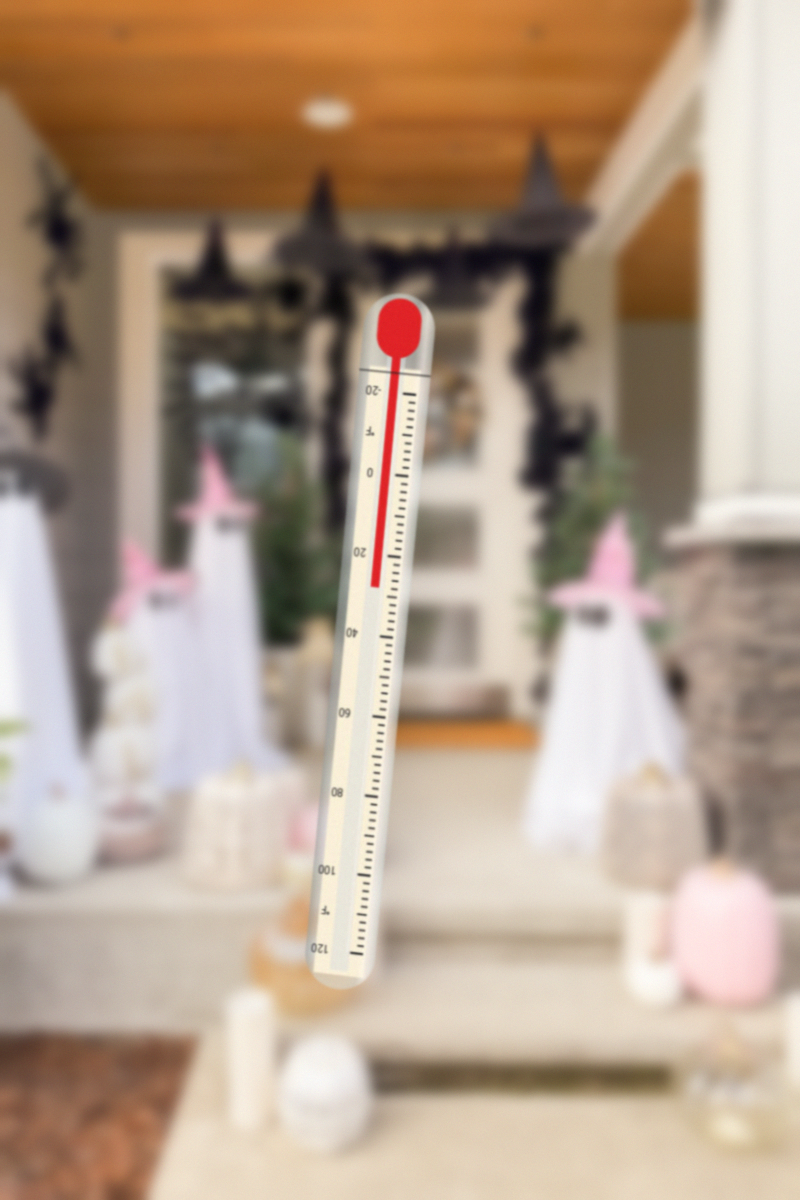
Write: 28 °F
